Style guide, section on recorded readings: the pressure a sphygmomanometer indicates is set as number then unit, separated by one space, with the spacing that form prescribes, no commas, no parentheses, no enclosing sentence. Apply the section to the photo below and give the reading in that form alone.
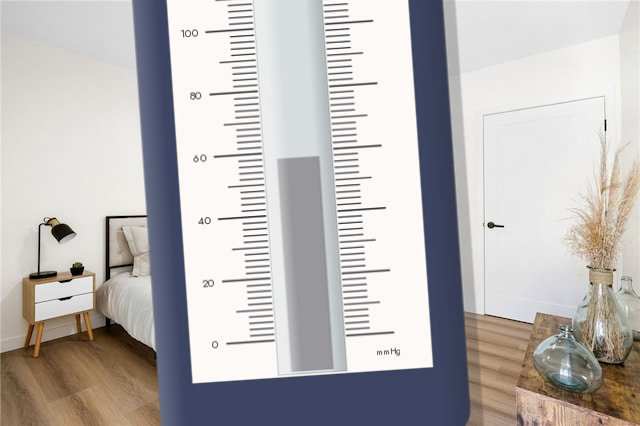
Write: 58 mmHg
